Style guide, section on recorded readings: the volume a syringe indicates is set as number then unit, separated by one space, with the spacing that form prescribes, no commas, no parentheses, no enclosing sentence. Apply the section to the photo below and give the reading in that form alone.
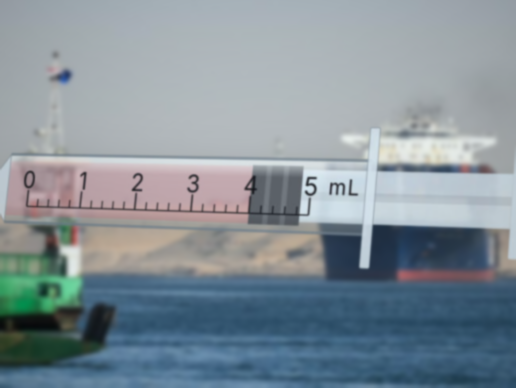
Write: 4 mL
